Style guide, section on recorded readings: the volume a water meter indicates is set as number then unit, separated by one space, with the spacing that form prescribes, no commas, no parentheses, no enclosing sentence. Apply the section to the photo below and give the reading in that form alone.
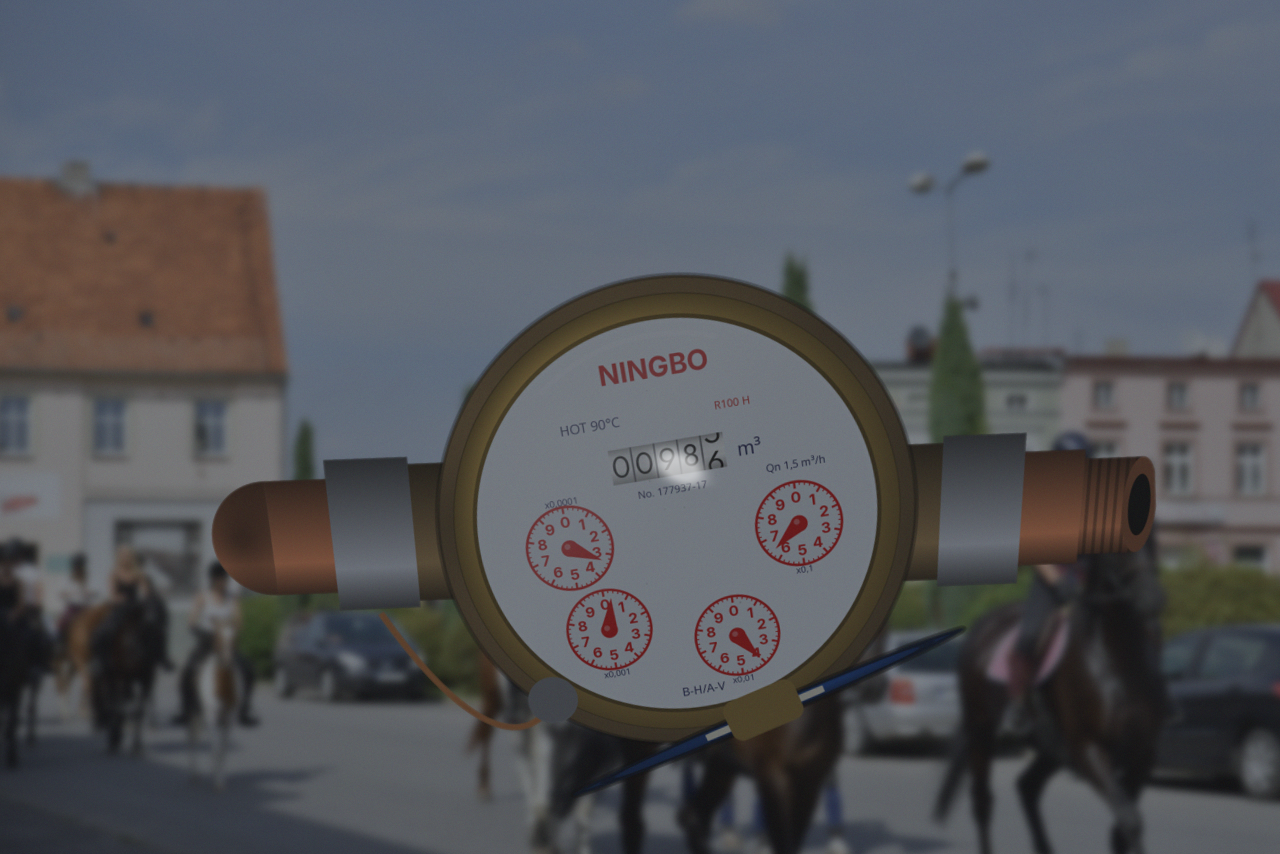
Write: 985.6403 m³
